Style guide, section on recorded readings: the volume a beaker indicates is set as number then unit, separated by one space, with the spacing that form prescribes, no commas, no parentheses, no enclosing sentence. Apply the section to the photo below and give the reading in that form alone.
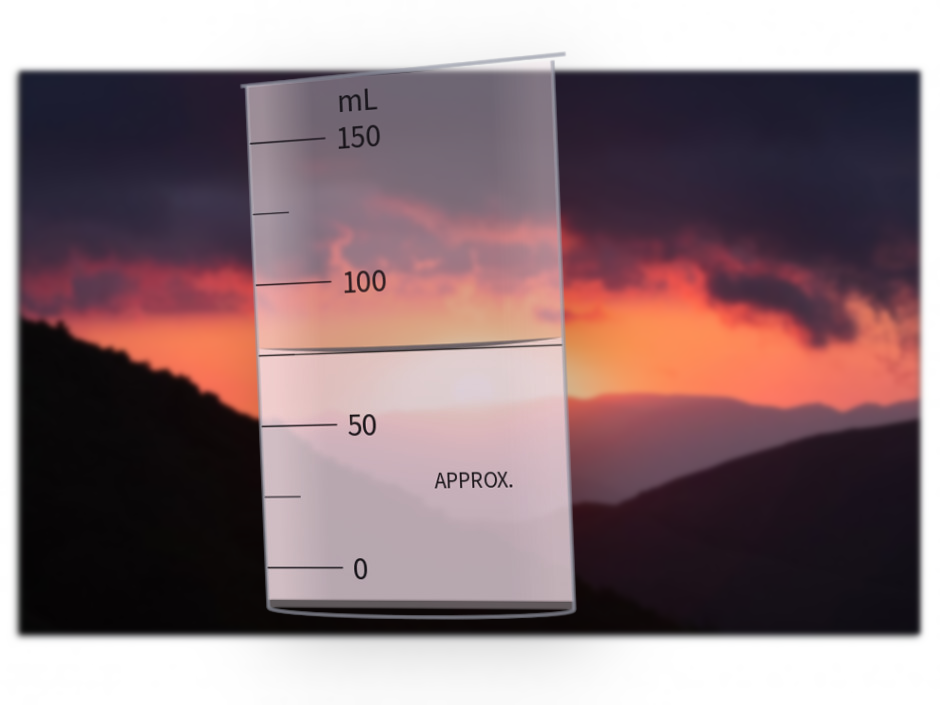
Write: 75 mL
